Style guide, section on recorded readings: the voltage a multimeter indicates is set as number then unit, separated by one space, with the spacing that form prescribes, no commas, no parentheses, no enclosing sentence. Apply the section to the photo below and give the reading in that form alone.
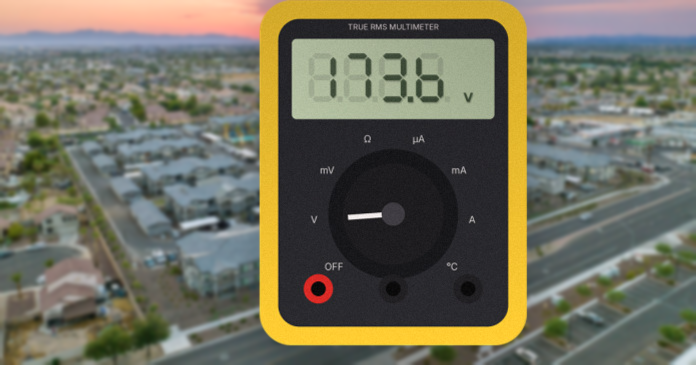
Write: 173.6 V
